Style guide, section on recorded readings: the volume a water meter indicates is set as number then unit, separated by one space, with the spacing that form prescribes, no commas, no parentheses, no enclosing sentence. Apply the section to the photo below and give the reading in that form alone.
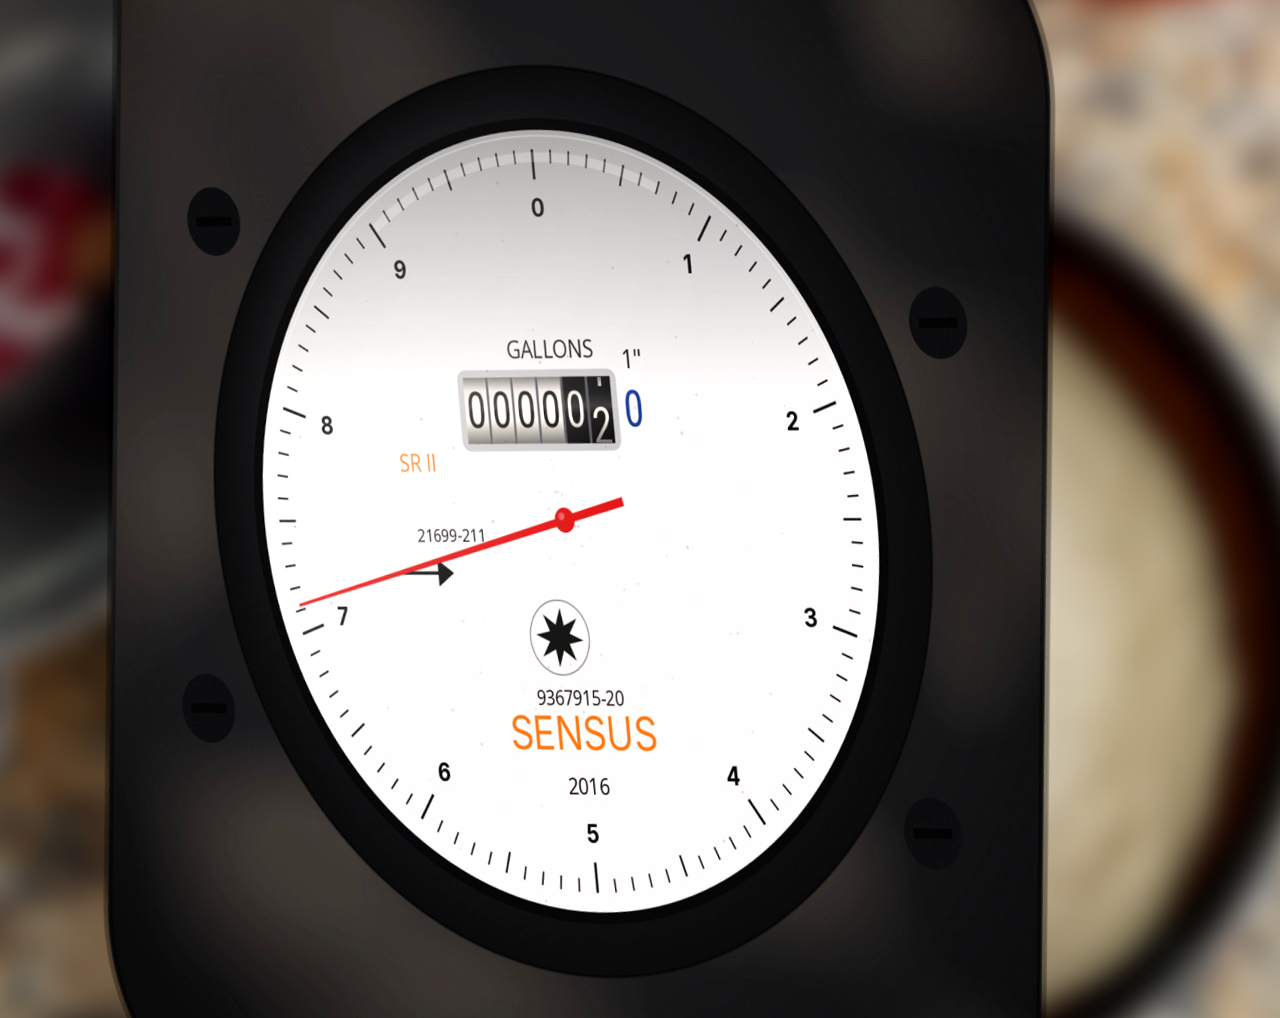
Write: 17.1 gal
